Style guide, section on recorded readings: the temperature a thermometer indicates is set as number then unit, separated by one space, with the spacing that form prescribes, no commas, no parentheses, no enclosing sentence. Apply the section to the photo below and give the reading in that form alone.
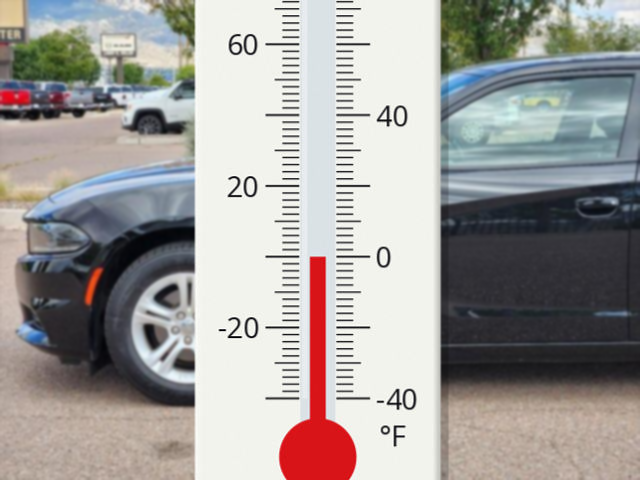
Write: 0 °F
